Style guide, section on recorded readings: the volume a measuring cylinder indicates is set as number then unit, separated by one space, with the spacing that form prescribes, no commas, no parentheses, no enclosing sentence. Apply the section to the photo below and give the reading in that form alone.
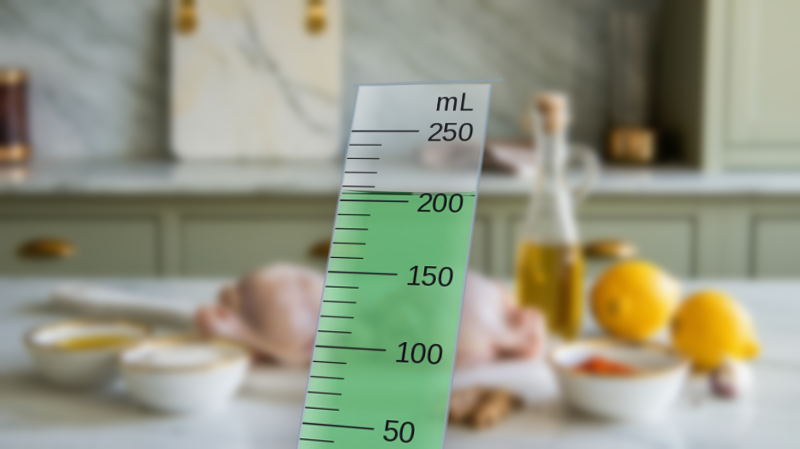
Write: 205 mL
